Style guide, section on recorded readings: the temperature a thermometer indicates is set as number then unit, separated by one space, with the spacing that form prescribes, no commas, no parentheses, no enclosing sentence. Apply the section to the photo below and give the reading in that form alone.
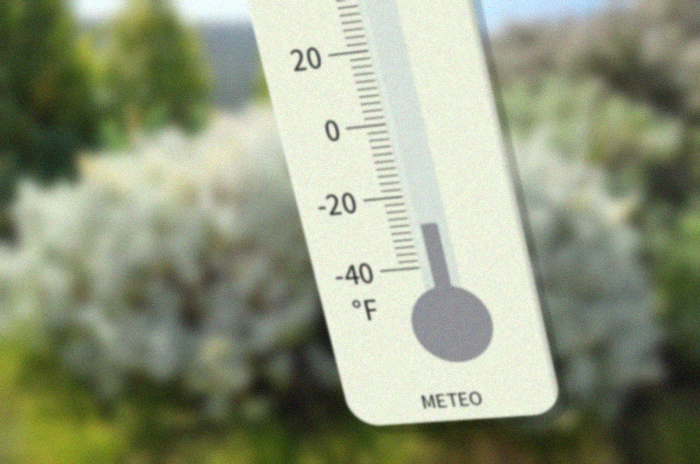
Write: -28 °F
